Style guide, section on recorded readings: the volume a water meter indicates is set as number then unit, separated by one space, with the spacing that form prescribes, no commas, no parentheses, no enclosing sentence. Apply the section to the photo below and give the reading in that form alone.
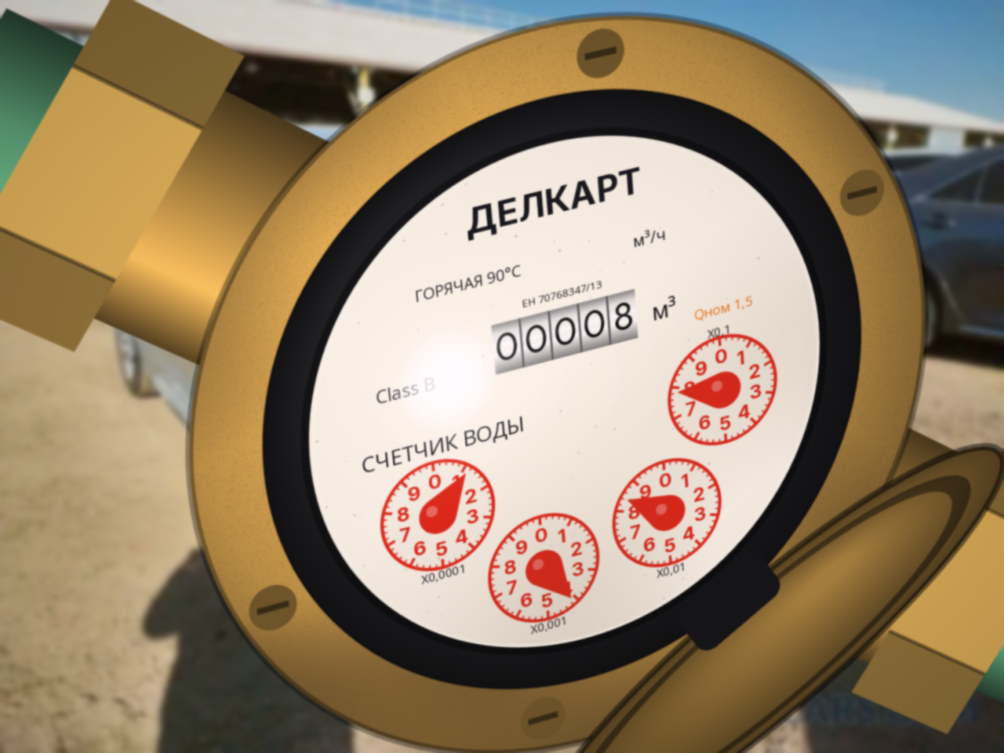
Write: 8.7841 m³
